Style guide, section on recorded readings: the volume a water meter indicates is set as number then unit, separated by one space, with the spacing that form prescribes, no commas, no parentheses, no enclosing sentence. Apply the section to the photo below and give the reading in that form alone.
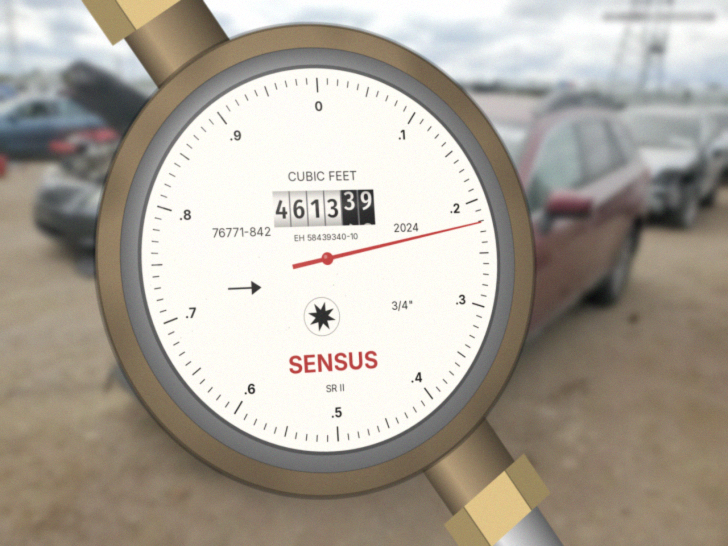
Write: 461339.22 ft³
